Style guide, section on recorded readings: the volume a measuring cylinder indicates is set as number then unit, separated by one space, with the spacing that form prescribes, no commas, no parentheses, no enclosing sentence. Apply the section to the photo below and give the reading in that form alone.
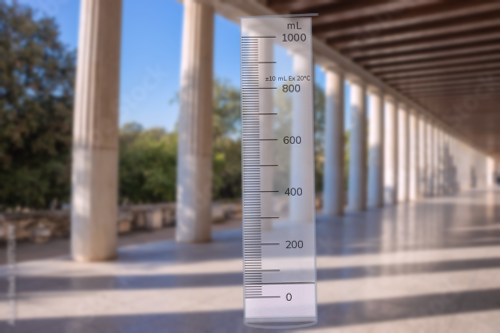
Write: 50 mL
